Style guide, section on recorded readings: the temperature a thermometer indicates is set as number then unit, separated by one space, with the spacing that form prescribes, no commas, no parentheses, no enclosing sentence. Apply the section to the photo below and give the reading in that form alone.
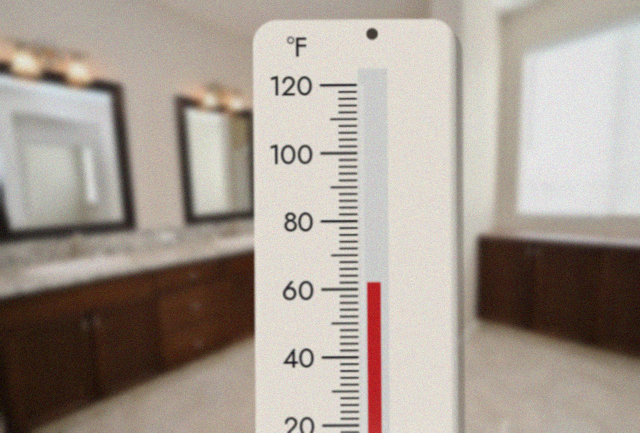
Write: 62 °F
